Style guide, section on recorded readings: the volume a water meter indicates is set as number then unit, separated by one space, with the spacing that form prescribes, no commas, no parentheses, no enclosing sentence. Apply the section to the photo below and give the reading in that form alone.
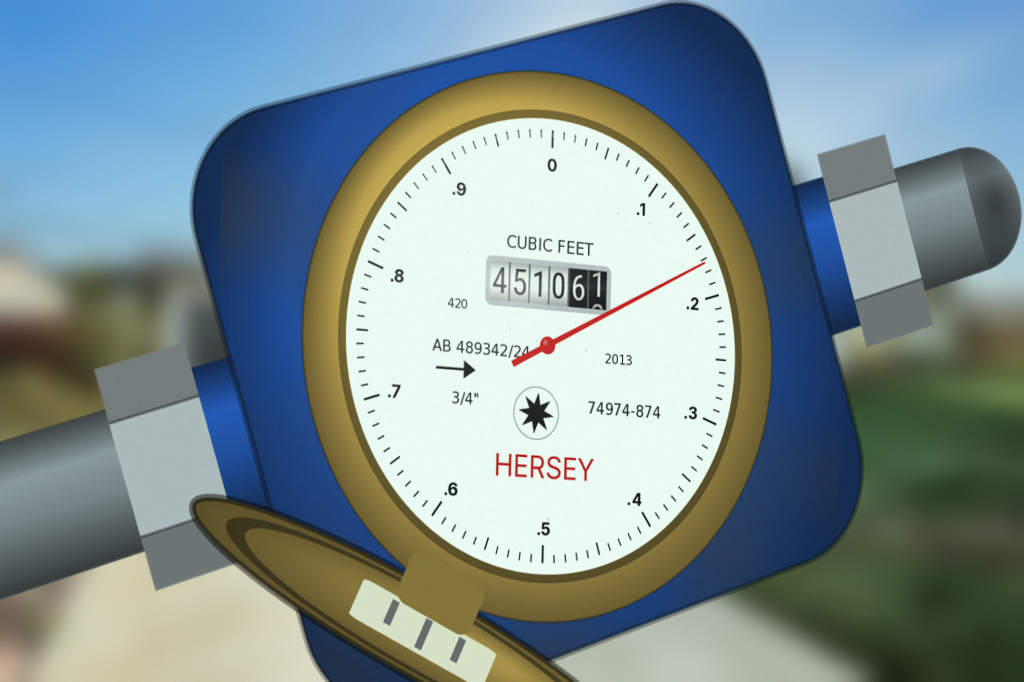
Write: 451061.17 ft³
